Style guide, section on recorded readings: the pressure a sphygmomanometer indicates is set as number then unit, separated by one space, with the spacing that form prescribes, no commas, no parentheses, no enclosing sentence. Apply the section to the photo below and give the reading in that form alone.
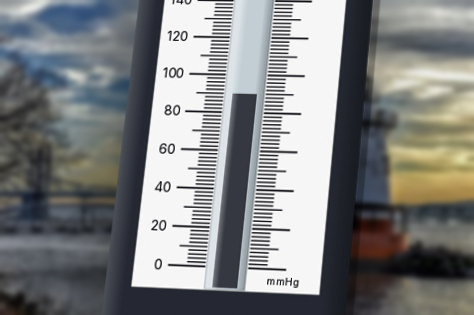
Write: 90 mmHg
